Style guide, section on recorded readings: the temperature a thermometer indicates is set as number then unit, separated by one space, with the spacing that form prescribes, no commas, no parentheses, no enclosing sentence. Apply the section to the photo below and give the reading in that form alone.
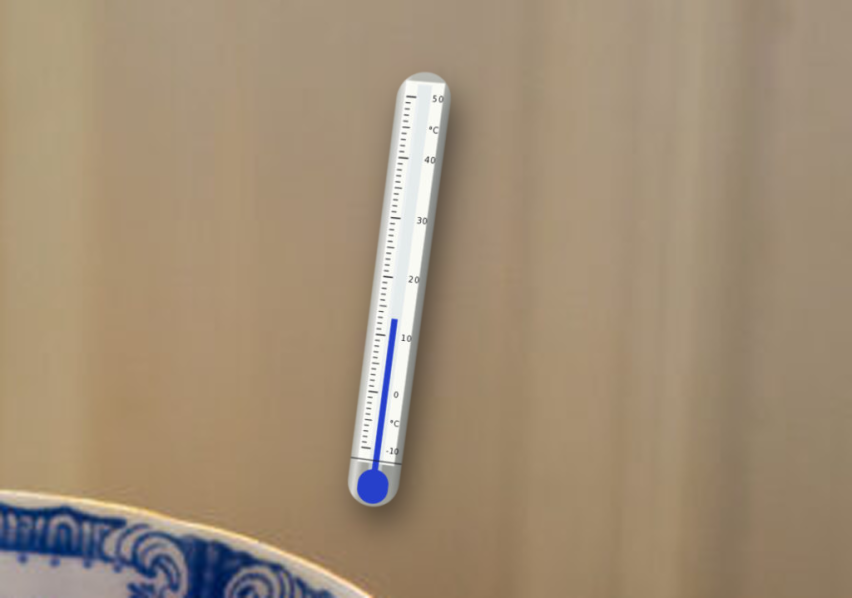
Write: 13 °C
